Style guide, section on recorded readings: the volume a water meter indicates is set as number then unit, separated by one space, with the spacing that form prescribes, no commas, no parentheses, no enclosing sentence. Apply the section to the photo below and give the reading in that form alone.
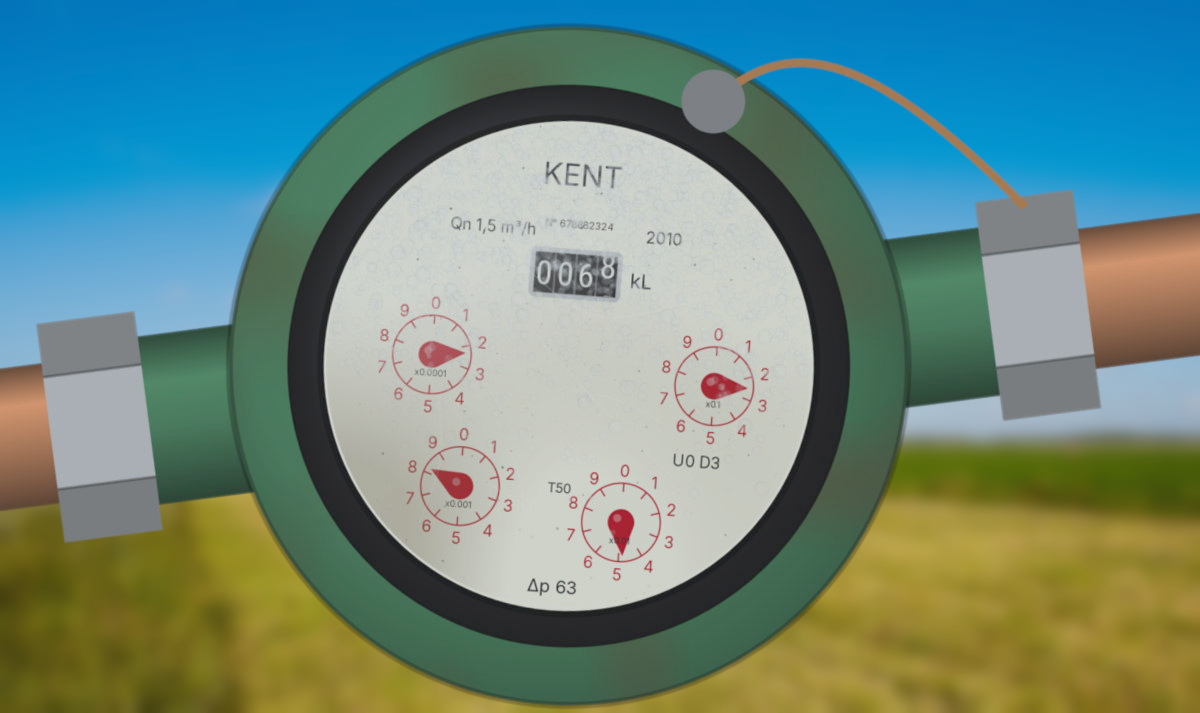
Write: 68.2482 kL
